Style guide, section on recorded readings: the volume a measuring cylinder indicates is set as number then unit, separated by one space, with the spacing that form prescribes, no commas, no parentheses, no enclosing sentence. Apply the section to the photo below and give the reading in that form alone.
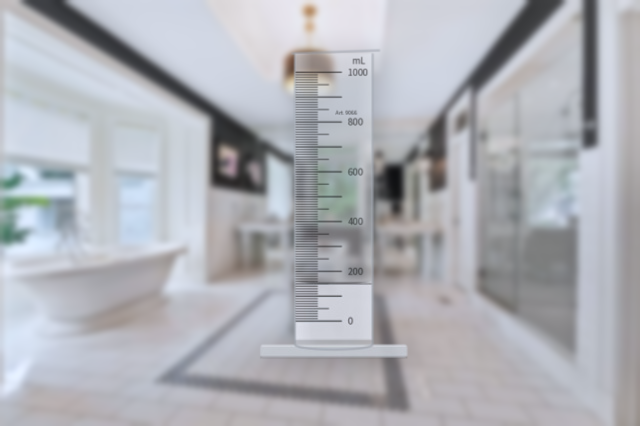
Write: 150 mL
